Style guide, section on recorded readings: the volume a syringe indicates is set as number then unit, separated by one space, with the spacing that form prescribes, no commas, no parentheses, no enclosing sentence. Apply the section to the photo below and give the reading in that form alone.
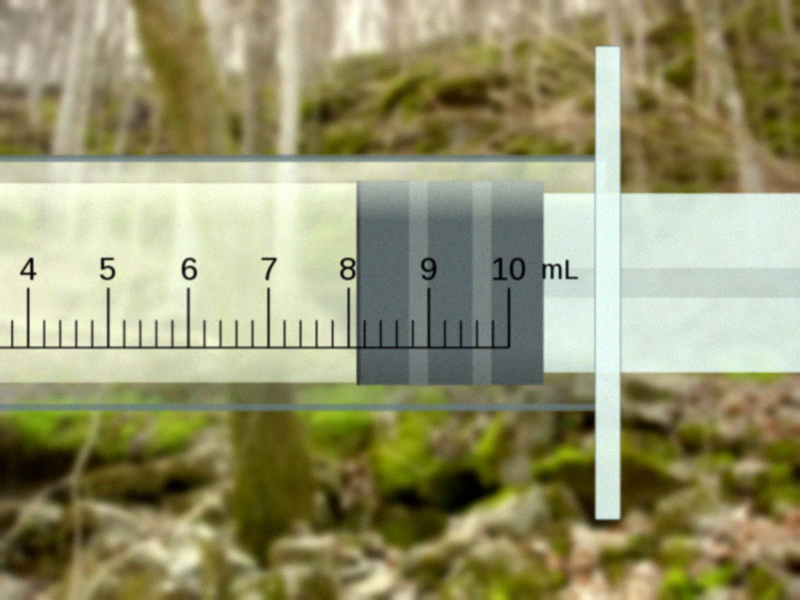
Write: 8.1 mL
